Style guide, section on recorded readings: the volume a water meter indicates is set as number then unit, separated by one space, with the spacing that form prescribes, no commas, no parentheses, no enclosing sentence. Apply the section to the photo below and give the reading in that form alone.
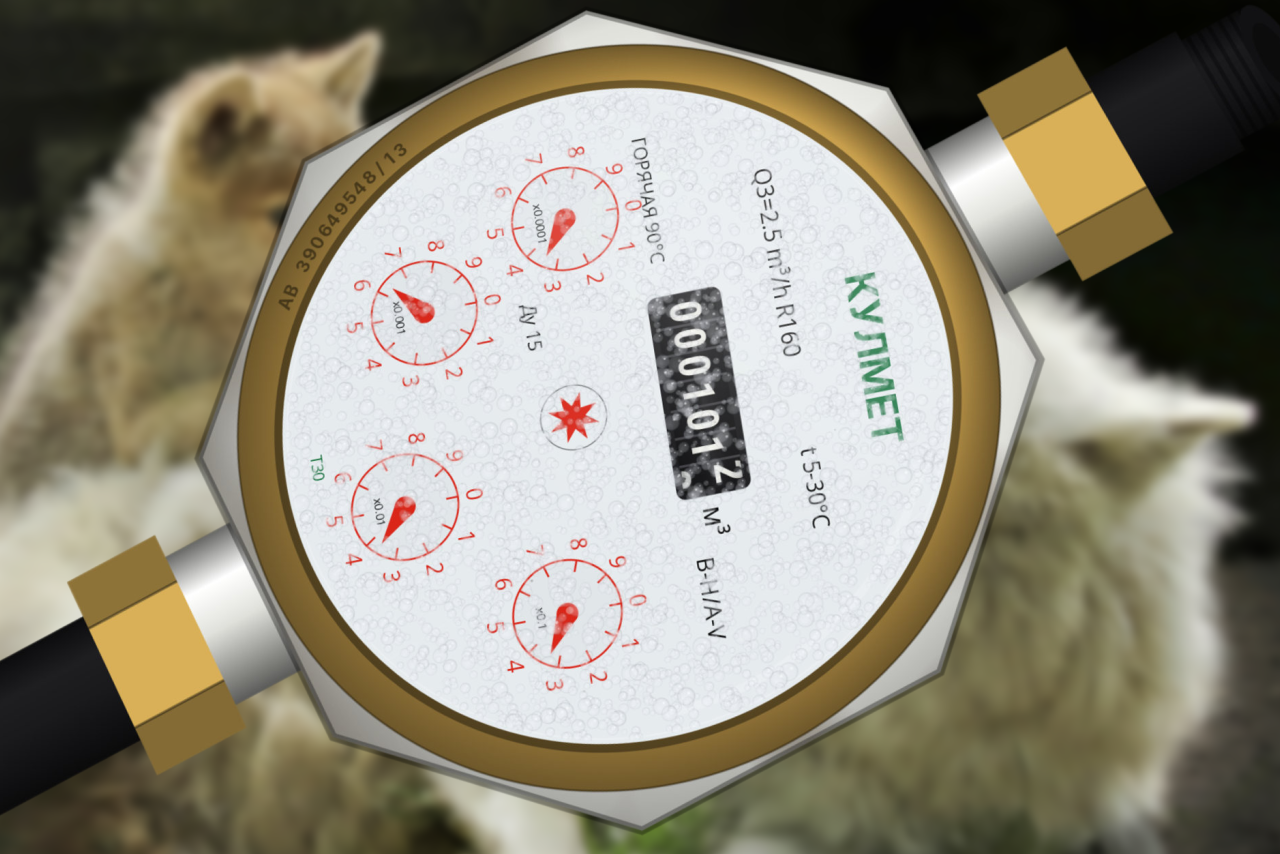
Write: 1012.3363 m³
